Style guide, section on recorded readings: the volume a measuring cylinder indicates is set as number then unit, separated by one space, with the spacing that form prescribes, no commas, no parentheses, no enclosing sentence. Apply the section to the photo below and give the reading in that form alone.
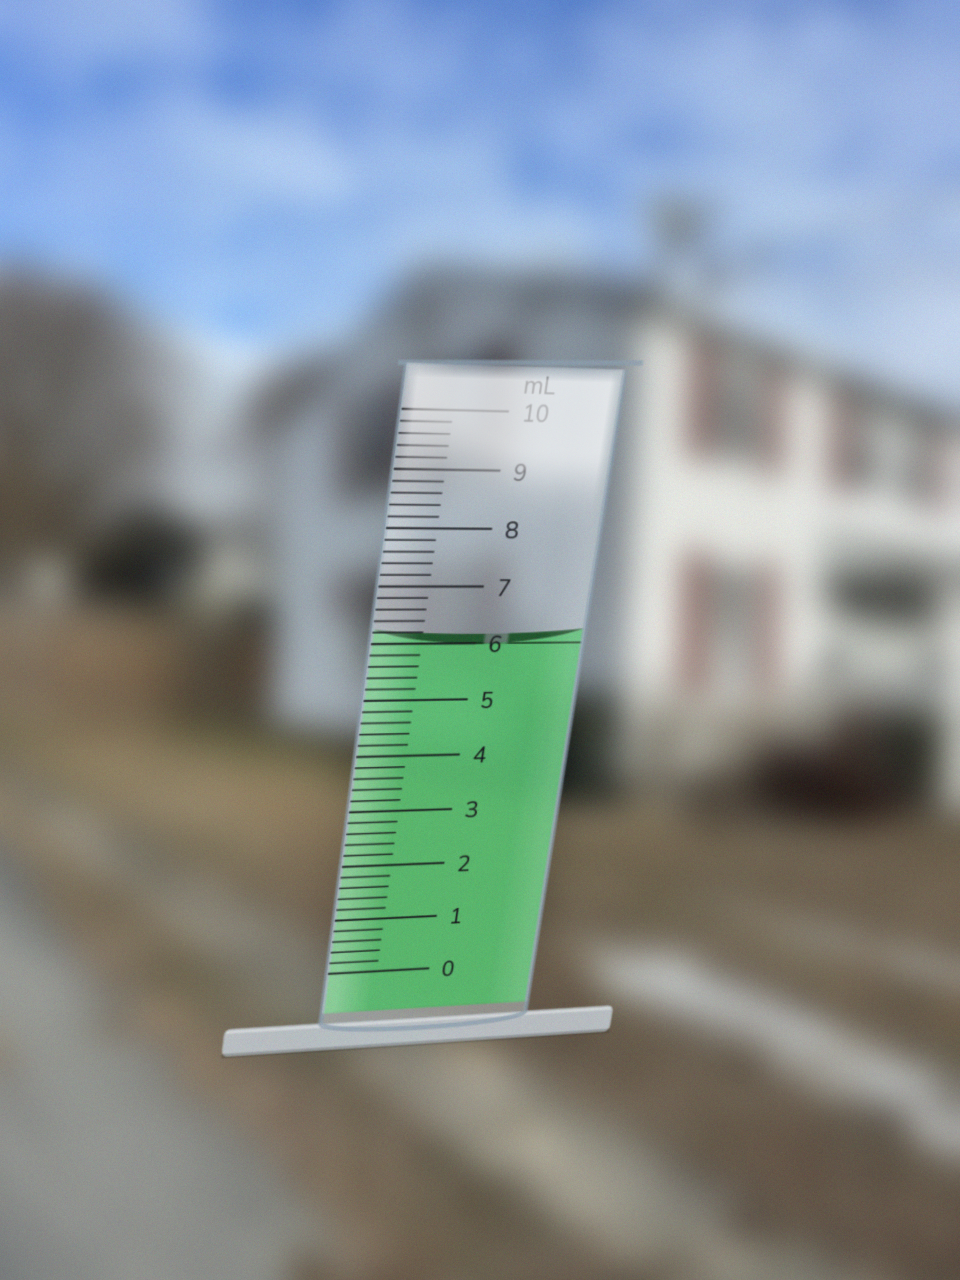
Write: 6 mL
